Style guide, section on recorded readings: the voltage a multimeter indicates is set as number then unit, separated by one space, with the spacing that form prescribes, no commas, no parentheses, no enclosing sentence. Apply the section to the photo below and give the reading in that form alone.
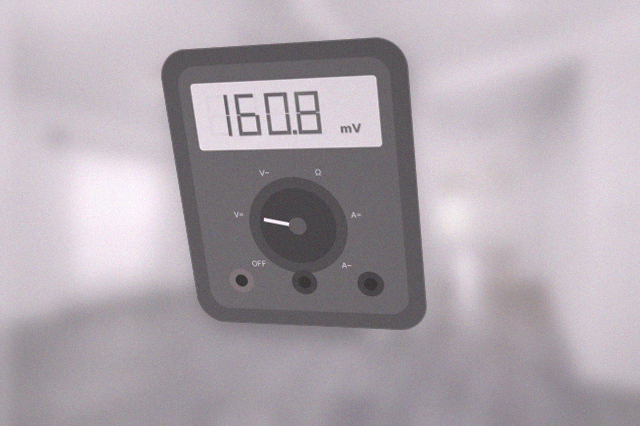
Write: 160.8 mV
